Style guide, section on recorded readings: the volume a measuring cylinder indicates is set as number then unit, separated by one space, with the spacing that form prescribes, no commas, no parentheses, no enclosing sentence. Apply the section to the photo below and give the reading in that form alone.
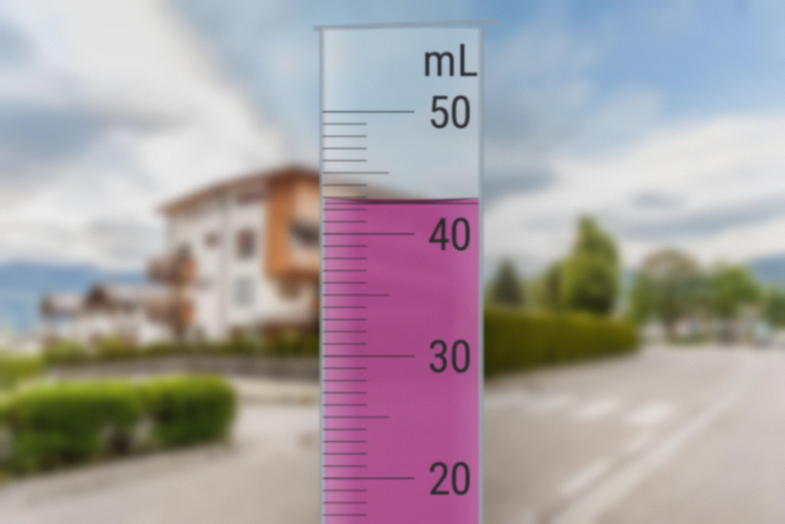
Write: 42.5 mL
